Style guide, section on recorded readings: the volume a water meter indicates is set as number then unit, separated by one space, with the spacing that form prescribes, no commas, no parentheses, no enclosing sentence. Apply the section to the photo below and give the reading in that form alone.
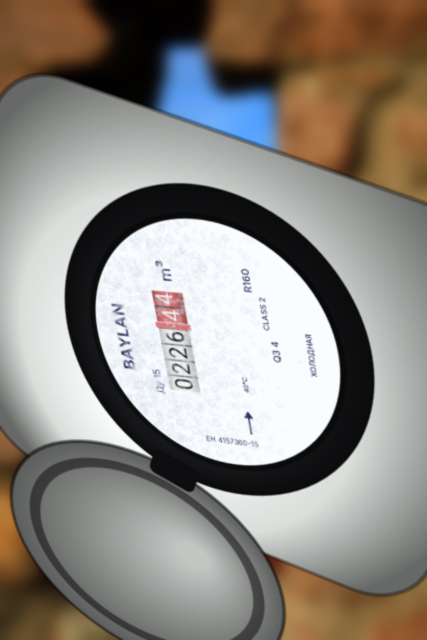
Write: 226.44 m³
